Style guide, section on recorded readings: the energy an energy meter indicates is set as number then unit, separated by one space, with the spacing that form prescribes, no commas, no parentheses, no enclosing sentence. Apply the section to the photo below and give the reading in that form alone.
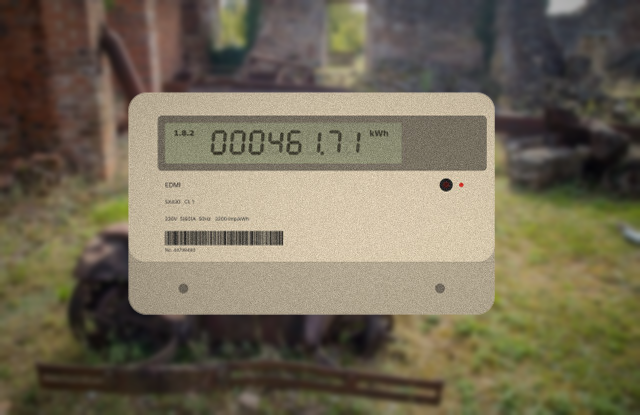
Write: 461.71 kWh
